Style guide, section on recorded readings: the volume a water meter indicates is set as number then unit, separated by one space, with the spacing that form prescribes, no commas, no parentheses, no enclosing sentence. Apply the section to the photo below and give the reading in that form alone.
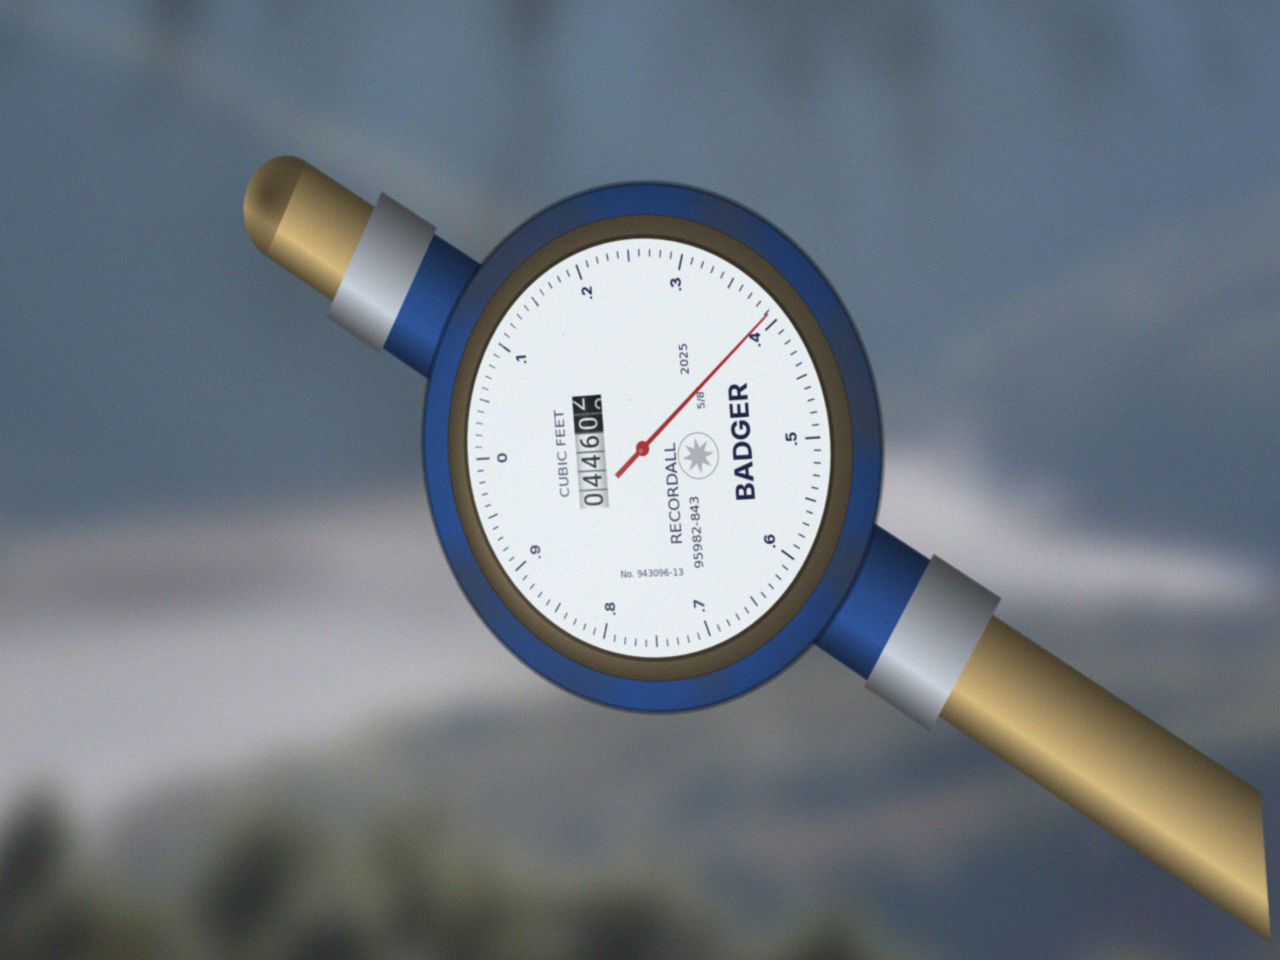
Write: 44602.39 ft³
